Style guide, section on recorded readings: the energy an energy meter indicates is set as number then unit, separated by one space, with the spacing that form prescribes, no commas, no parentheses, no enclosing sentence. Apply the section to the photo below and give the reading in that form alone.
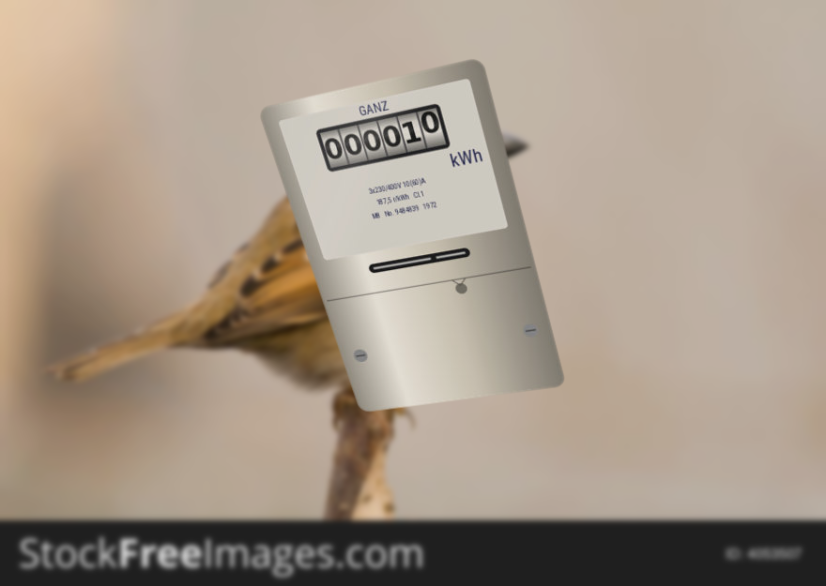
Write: 10 kWh
